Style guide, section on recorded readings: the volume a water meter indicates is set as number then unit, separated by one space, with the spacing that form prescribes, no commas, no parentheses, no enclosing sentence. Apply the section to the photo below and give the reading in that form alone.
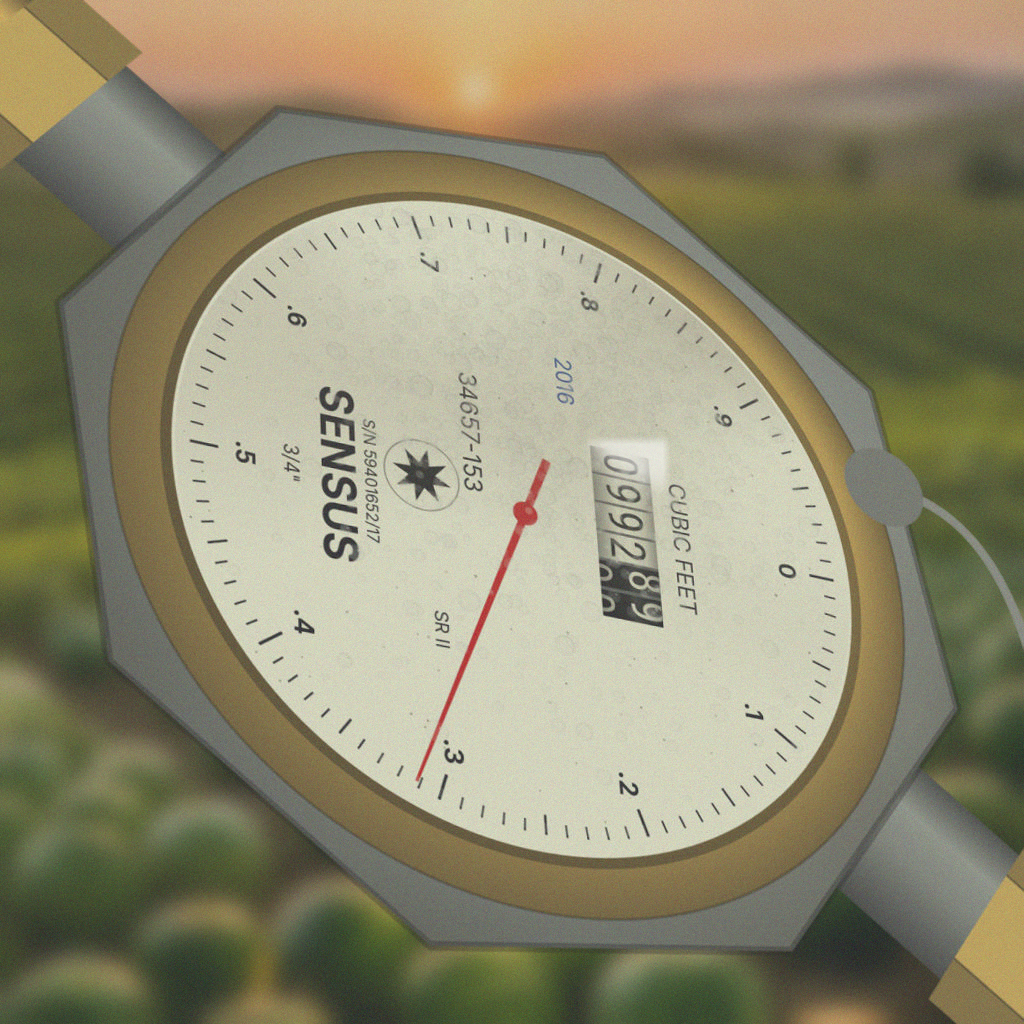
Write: 99289.31 ft³
